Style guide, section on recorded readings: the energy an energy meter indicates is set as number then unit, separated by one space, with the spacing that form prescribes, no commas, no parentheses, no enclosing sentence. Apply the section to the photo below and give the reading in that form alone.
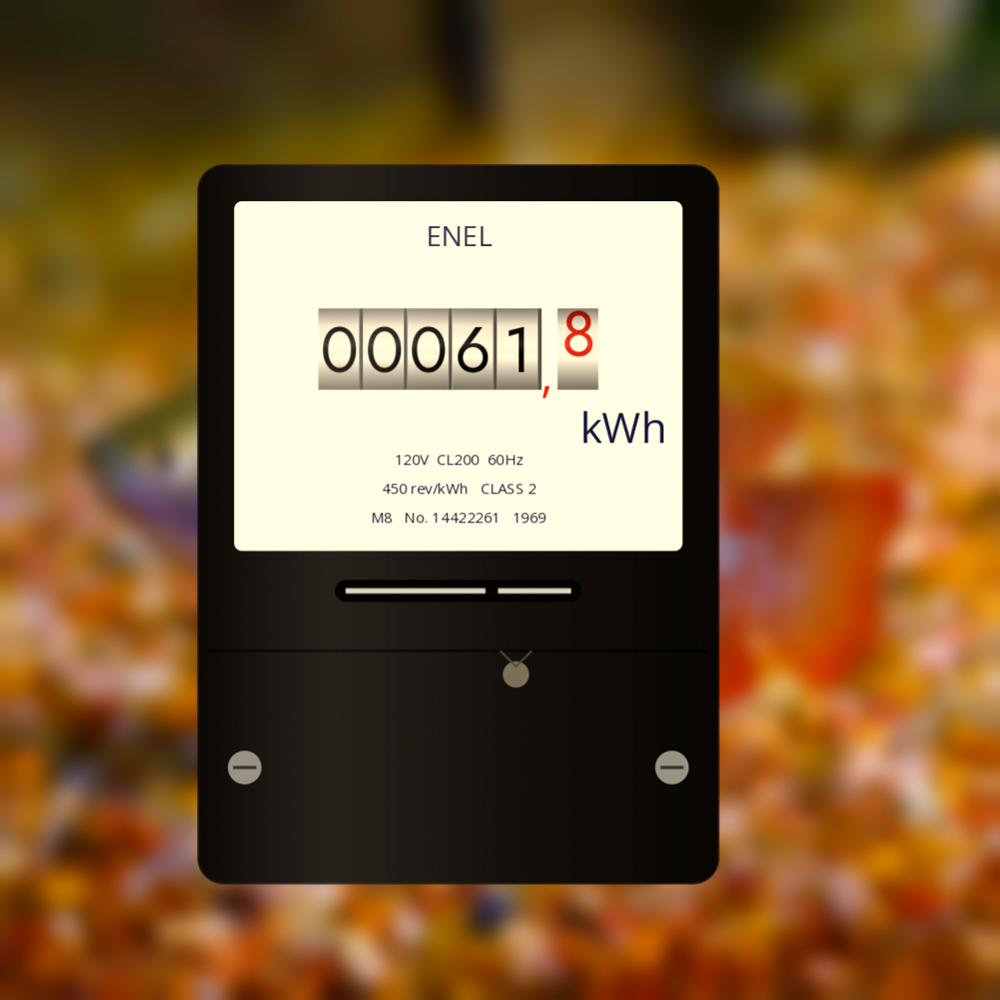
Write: 61.8 kWh
